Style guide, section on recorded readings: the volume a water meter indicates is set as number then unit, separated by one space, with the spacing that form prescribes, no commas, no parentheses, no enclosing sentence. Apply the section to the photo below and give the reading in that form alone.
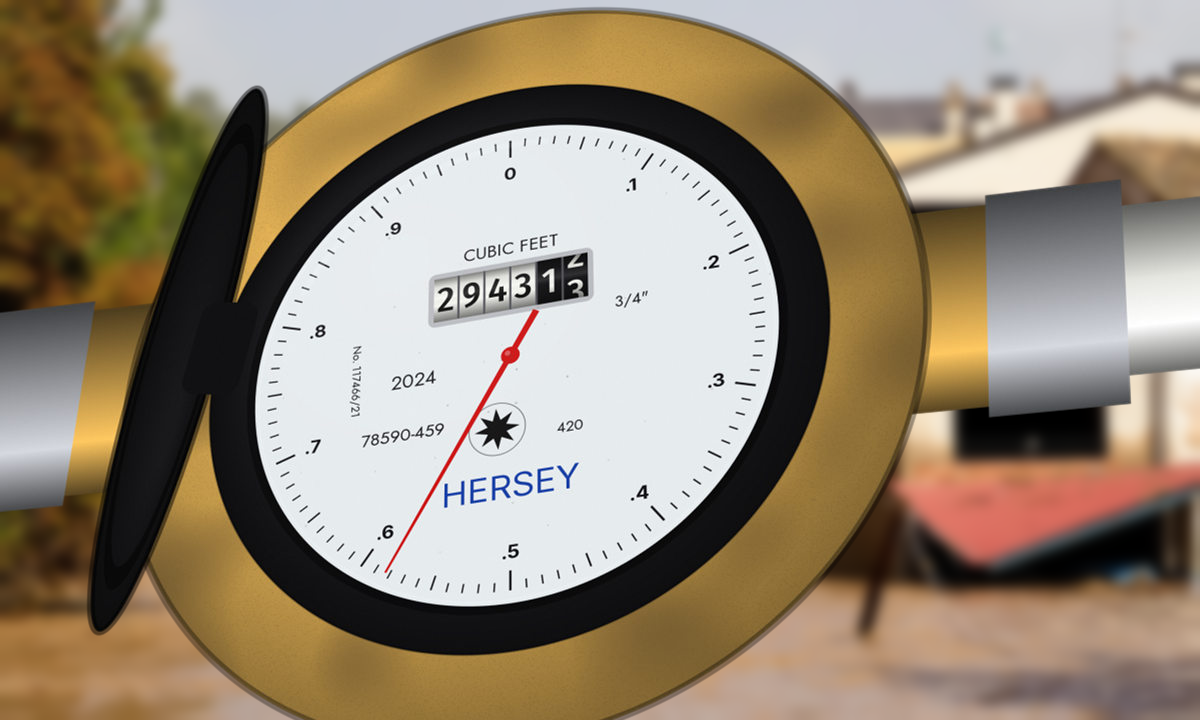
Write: 294312.58 ft³
